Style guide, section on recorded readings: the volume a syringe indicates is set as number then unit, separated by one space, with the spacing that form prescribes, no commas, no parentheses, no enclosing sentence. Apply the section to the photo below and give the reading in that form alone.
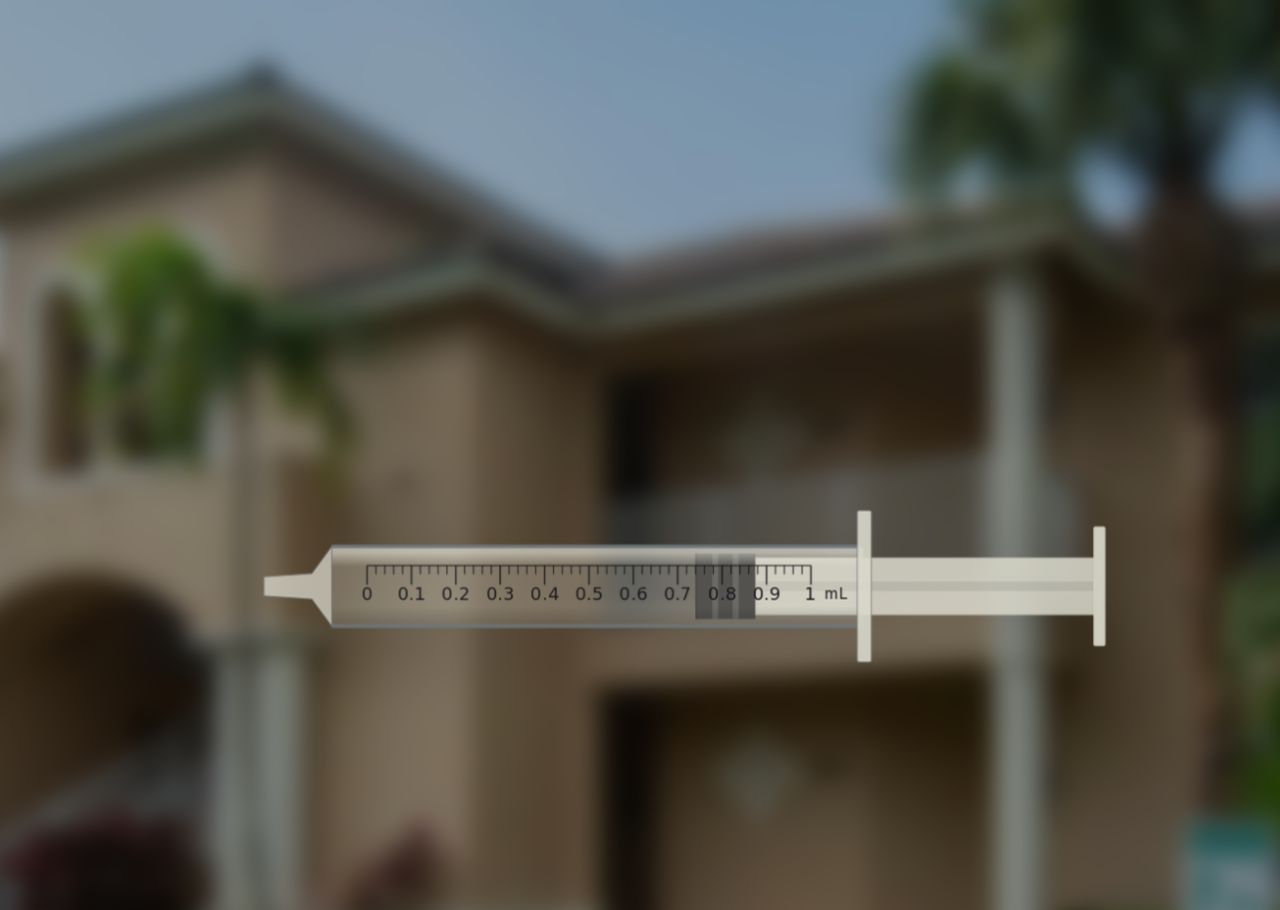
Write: 0.74 mL
